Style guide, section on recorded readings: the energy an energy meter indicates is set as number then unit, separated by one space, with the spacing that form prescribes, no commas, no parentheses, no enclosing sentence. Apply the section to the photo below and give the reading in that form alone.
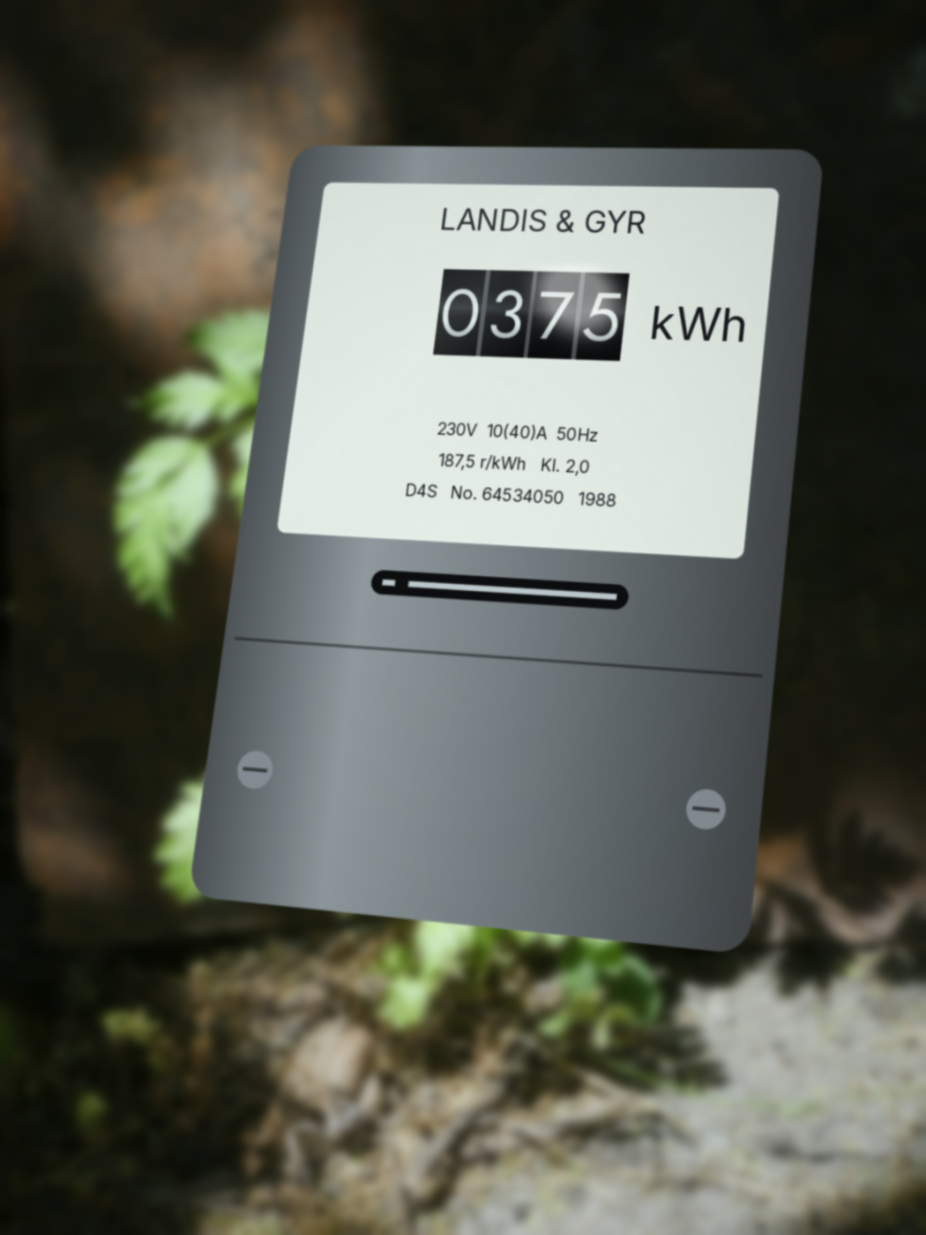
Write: 375 kWh
